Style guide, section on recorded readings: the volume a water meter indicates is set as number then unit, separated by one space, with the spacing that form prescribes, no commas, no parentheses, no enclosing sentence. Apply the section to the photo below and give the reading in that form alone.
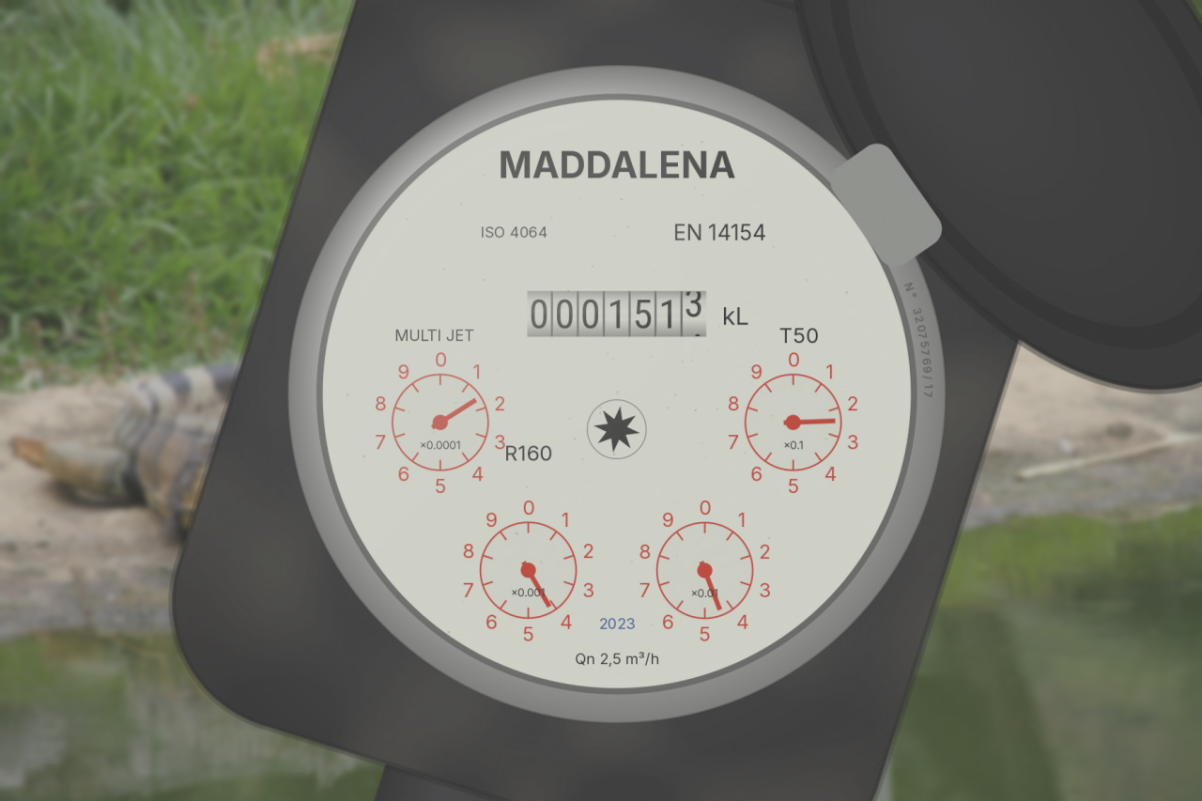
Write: 1513.2441 kL
